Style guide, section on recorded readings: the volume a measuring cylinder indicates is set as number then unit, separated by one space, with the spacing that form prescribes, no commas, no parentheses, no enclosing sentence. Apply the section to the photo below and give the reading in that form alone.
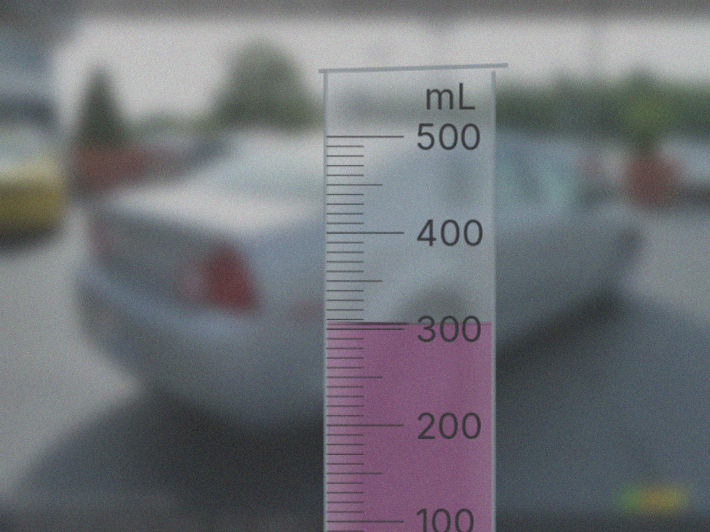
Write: 305 mL
